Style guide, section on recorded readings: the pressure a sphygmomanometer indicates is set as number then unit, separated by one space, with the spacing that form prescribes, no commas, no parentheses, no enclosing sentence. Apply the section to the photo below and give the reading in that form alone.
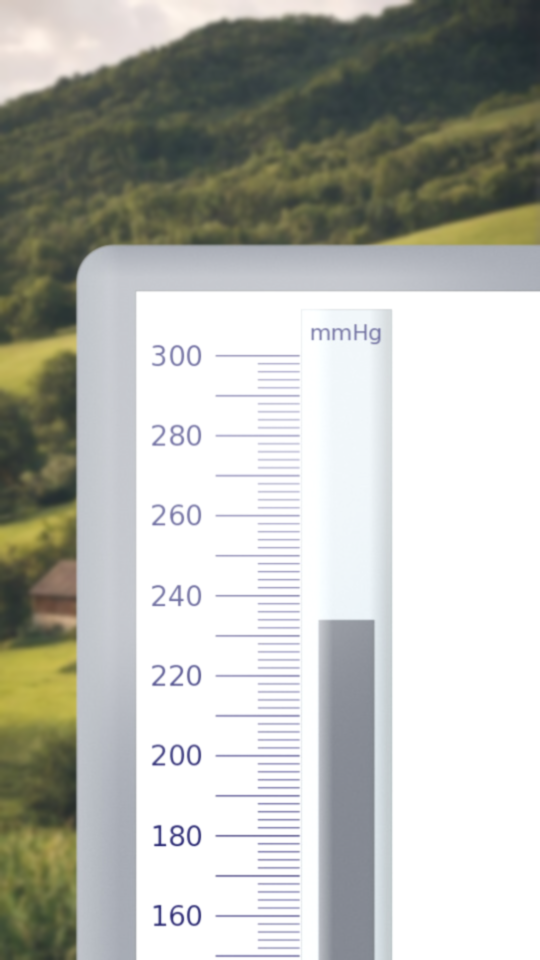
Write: 234 mmHg
